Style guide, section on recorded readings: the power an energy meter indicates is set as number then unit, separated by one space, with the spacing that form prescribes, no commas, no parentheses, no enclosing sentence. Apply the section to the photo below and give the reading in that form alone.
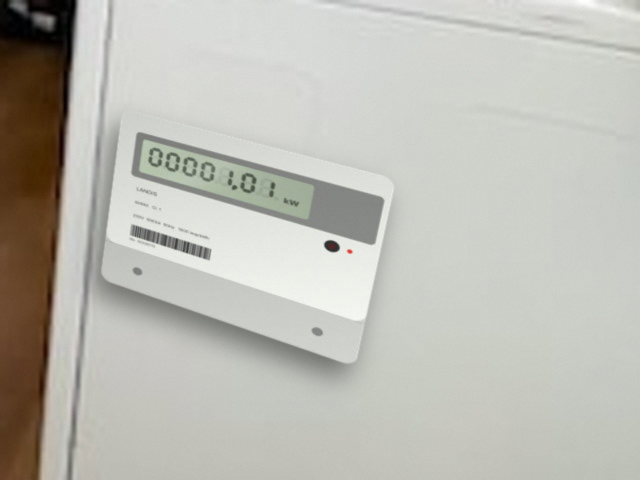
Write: 1.01 kW
